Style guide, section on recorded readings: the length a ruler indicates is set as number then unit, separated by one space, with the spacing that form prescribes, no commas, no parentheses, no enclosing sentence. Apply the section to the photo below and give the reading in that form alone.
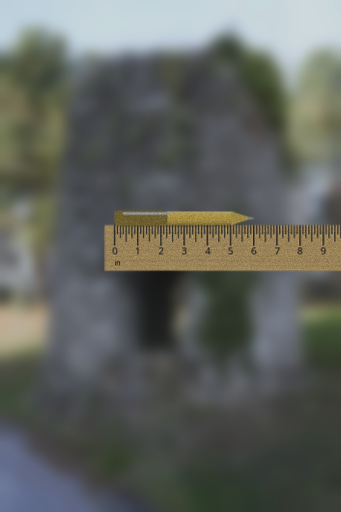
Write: 6 in
